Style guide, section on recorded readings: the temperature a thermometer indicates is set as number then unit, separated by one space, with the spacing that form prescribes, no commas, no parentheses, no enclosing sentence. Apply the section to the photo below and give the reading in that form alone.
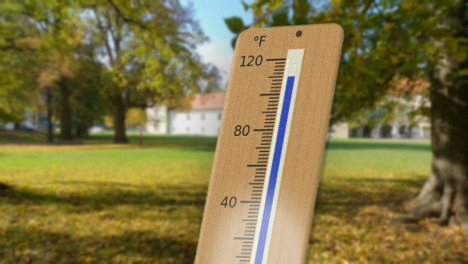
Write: 110 °F
